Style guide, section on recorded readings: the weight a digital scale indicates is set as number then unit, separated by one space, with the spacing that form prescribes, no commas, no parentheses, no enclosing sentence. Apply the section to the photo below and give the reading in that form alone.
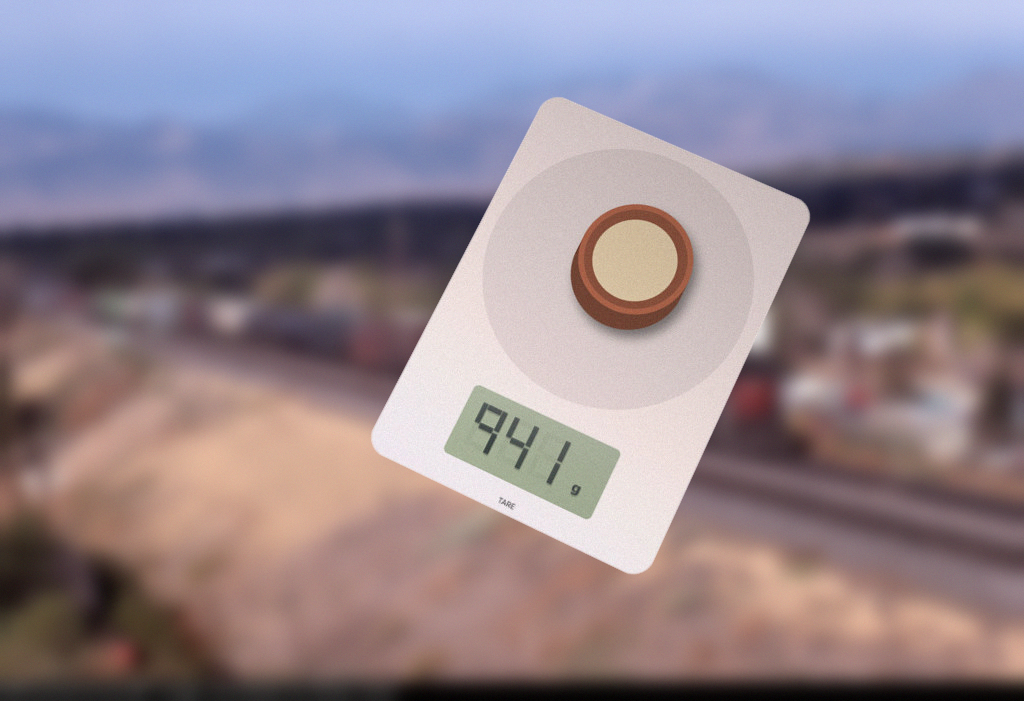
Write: 941 g
